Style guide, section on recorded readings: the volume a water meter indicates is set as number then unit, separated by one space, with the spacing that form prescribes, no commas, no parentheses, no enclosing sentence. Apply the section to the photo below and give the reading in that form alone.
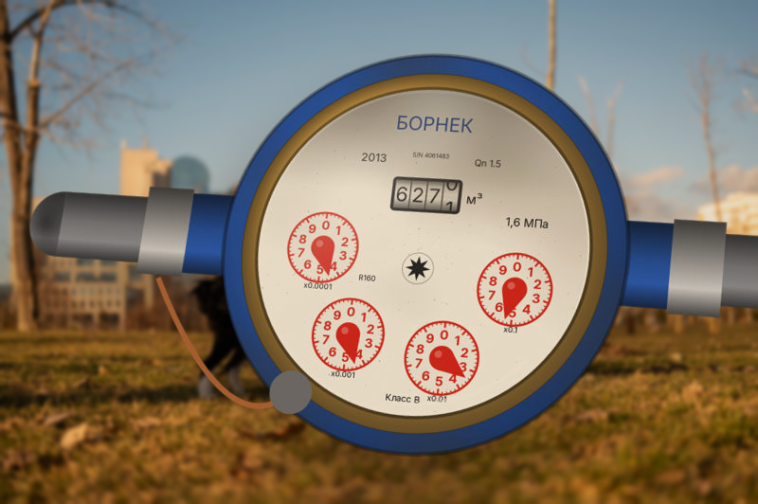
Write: 6270.5344 m³
